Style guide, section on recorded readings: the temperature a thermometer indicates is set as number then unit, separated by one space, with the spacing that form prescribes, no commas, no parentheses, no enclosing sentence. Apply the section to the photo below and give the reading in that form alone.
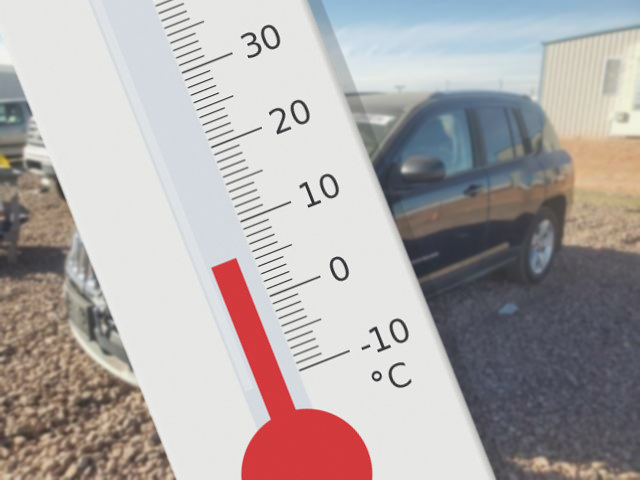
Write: 6 °C
